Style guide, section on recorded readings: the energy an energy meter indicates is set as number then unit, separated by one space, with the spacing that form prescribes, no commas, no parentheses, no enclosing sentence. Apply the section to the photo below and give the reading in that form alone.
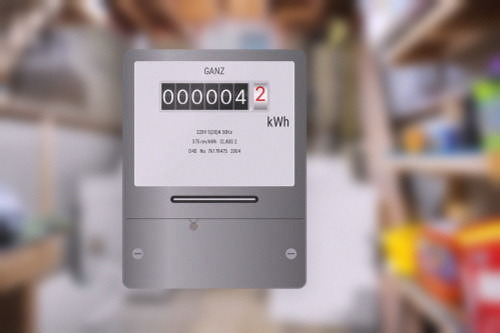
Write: 4.2 kWh
